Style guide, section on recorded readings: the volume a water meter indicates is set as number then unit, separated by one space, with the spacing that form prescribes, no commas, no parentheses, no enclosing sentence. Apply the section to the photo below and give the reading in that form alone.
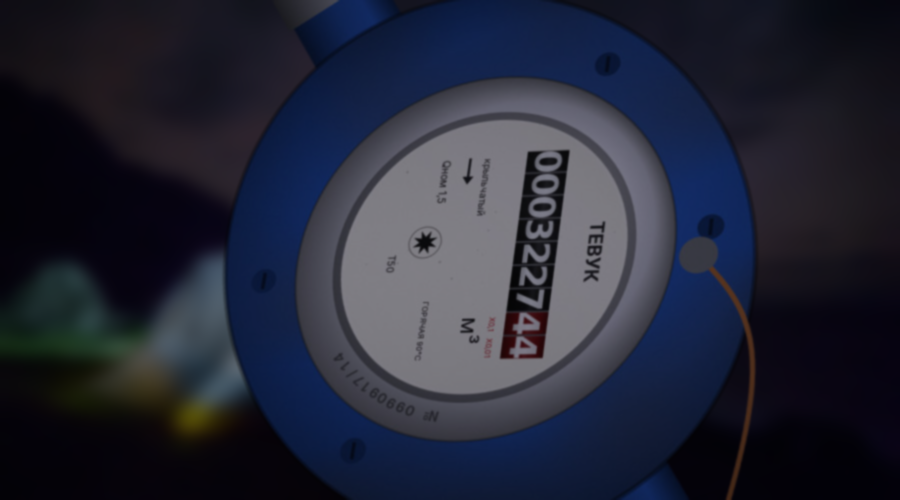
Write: 3227.44 m³
